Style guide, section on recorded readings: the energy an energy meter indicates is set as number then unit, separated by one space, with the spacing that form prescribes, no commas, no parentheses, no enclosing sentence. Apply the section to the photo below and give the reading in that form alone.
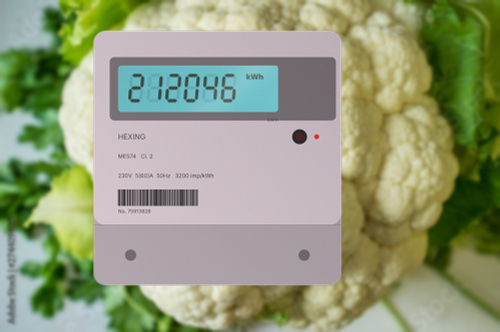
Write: 212046 kWh
